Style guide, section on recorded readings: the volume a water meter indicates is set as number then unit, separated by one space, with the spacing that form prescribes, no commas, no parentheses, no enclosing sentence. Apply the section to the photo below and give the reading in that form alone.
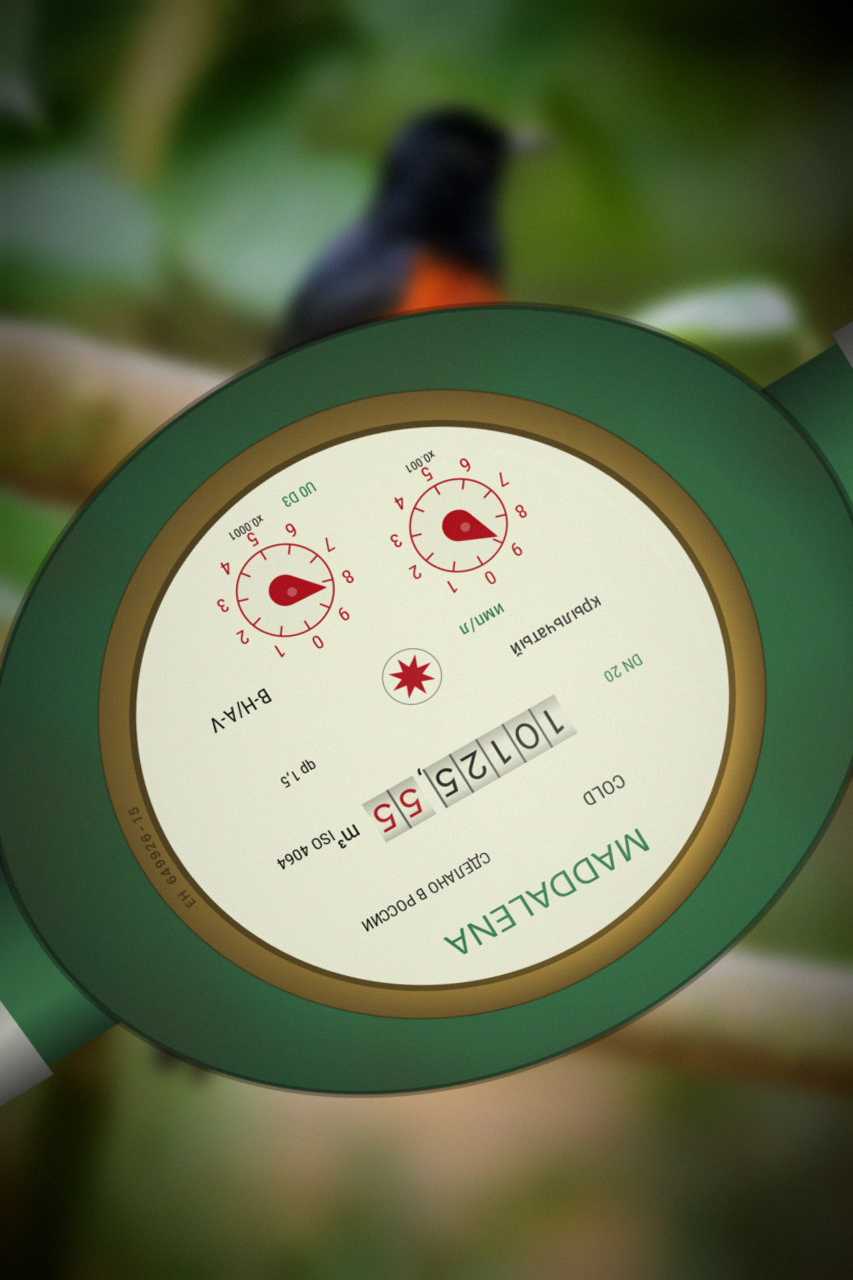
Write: 10125.5588 m³
